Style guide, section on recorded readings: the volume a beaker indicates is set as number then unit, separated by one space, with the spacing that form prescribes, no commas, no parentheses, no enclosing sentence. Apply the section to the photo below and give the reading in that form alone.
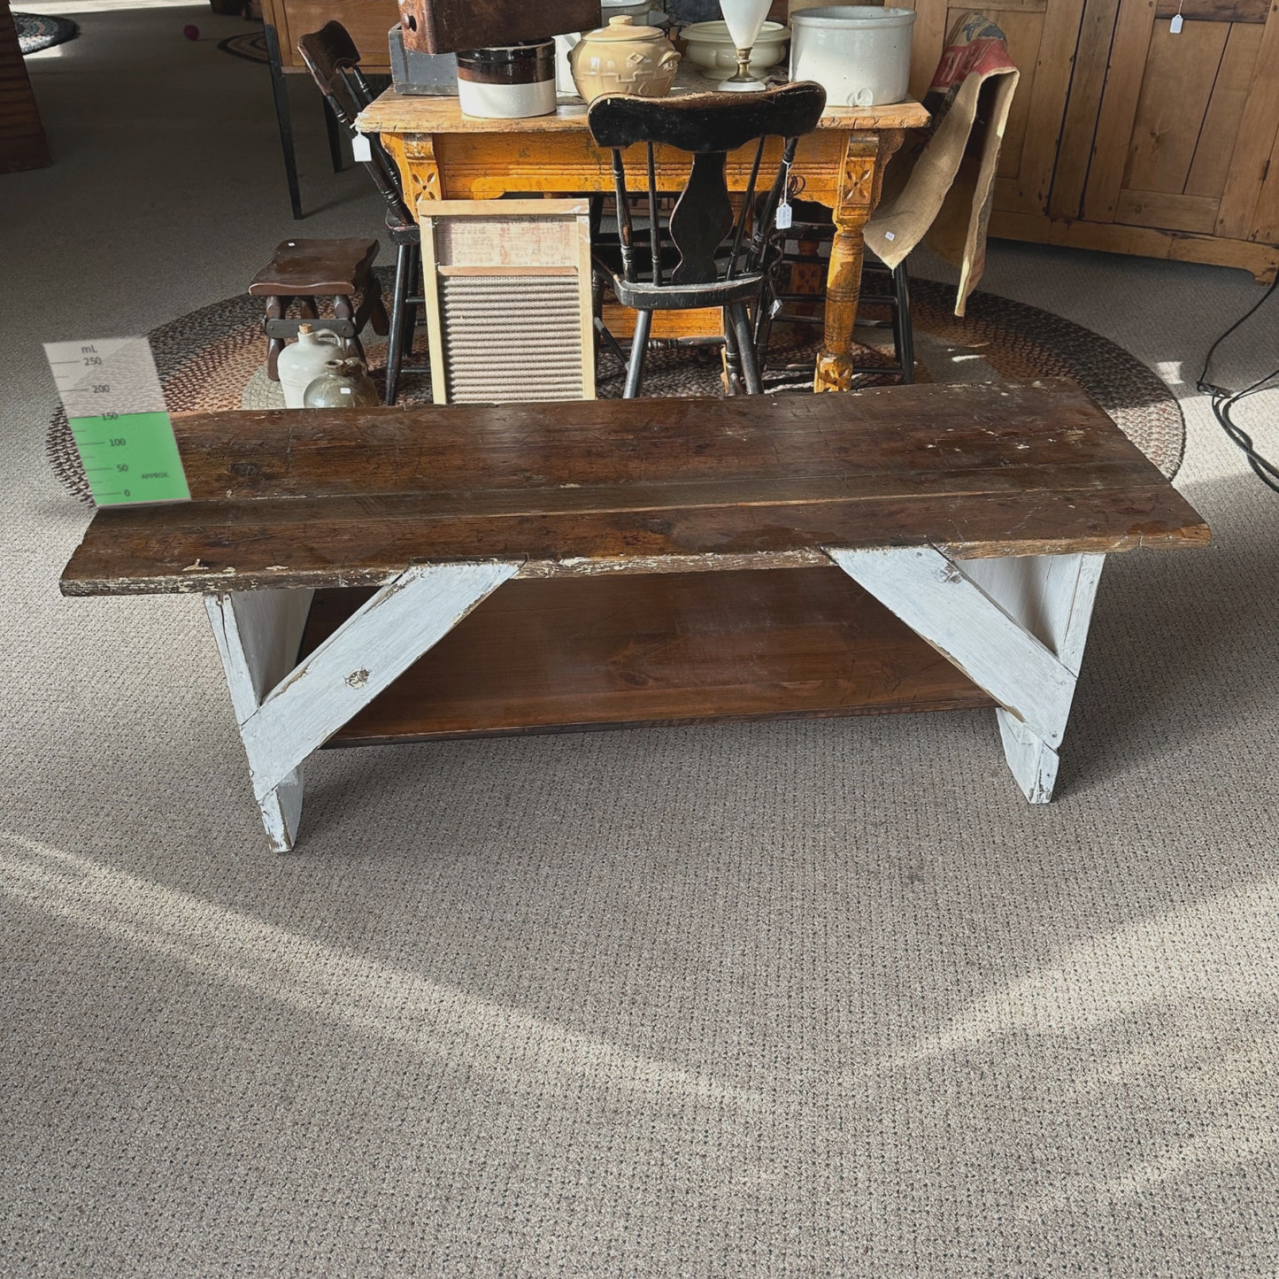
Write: 150 mL
